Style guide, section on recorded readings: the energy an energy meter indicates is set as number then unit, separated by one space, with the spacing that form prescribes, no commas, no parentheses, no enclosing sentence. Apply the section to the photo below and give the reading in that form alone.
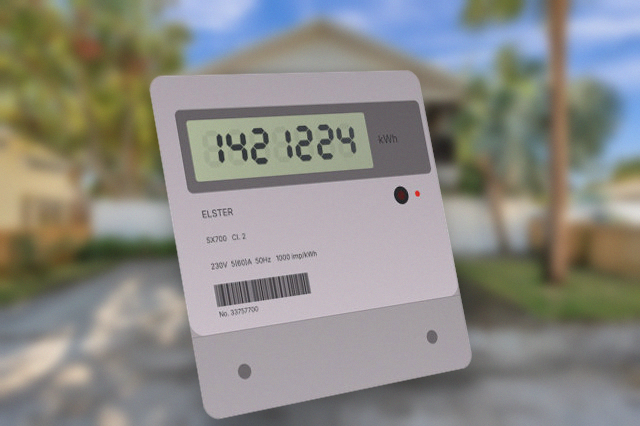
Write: 1421224 kWh
